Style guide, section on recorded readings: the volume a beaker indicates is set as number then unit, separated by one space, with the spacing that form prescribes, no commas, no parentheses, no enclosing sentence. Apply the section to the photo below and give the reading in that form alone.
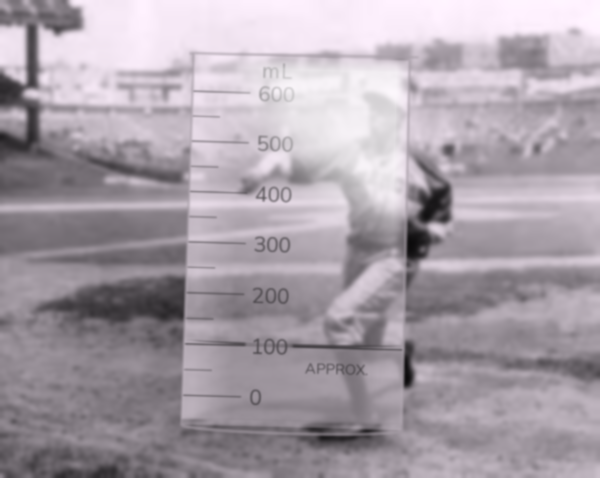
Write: 100 mL
